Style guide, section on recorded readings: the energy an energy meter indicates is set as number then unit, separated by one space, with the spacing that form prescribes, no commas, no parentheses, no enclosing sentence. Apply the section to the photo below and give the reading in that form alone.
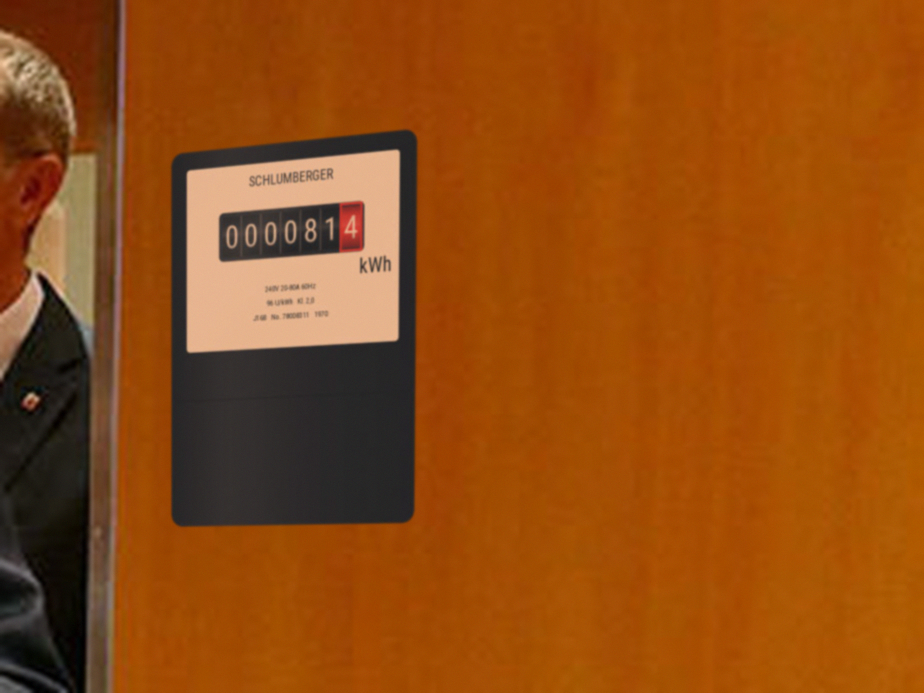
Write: 81.4 kWh
